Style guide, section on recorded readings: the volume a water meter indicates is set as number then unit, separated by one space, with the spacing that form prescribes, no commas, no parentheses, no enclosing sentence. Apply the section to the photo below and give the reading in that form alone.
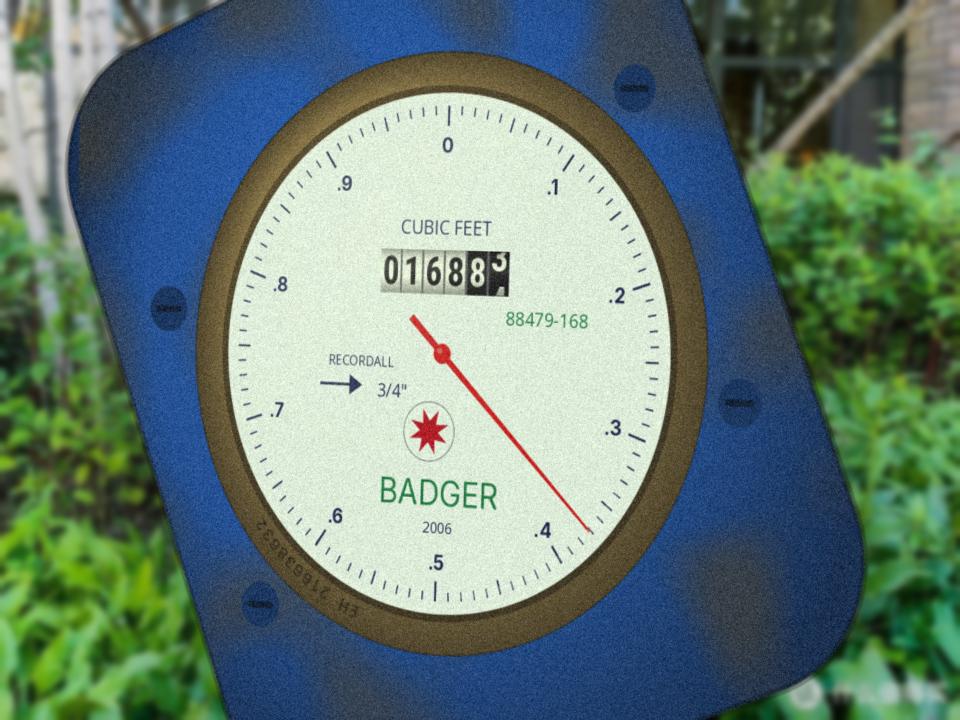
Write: 16883.37 ft³
